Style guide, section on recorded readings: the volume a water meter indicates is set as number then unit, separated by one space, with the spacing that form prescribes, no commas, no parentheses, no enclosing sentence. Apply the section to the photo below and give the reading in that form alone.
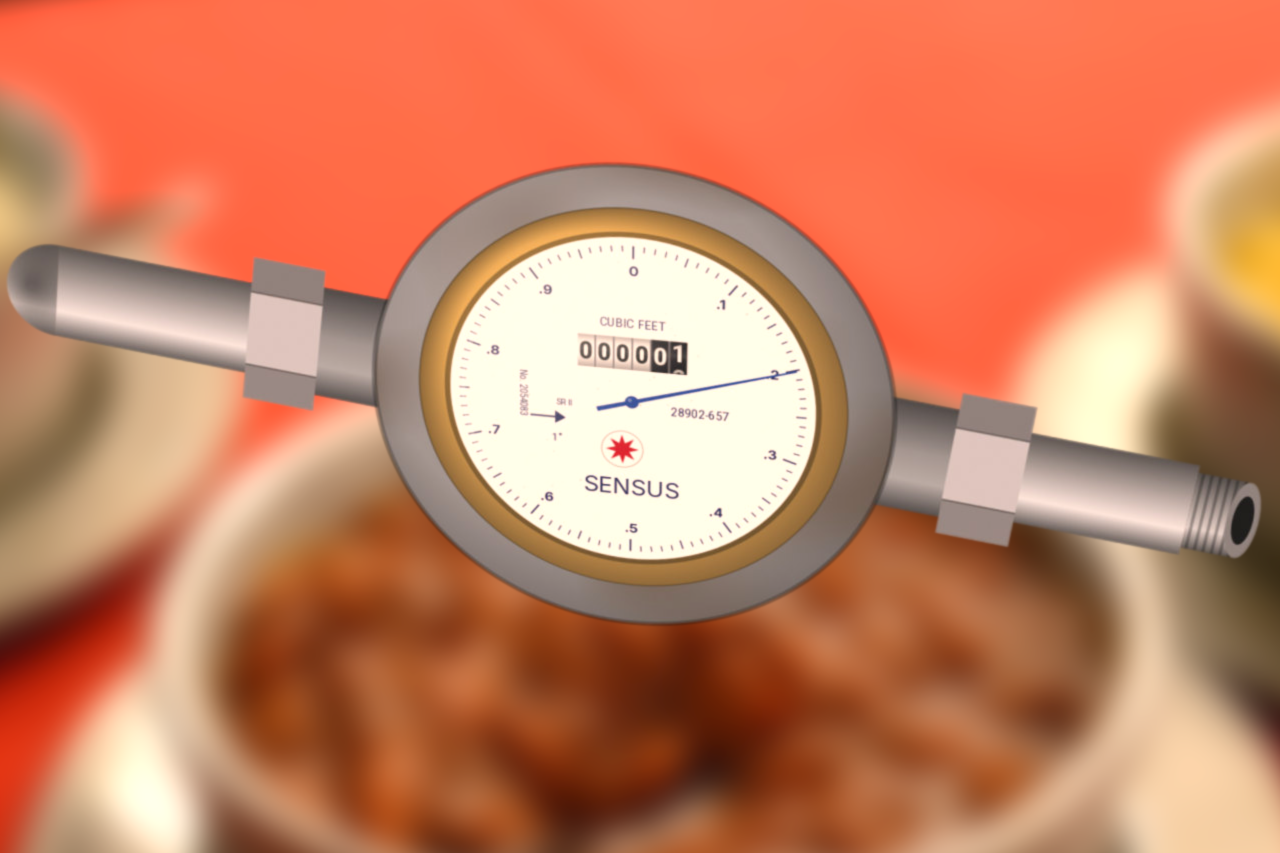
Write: 1.20 ft³
